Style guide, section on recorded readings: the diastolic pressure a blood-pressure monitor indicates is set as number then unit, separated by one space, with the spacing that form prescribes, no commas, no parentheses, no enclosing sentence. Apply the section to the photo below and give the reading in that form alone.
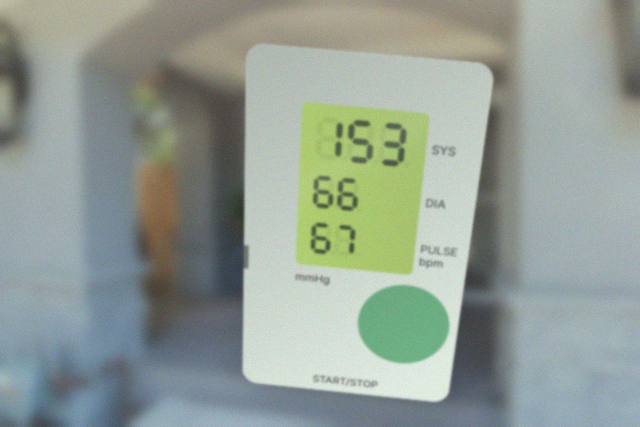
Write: 66 mmHg
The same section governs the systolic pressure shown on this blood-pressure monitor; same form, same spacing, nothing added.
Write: 153 mmHg
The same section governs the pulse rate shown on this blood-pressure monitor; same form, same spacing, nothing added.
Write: 67 bpm
